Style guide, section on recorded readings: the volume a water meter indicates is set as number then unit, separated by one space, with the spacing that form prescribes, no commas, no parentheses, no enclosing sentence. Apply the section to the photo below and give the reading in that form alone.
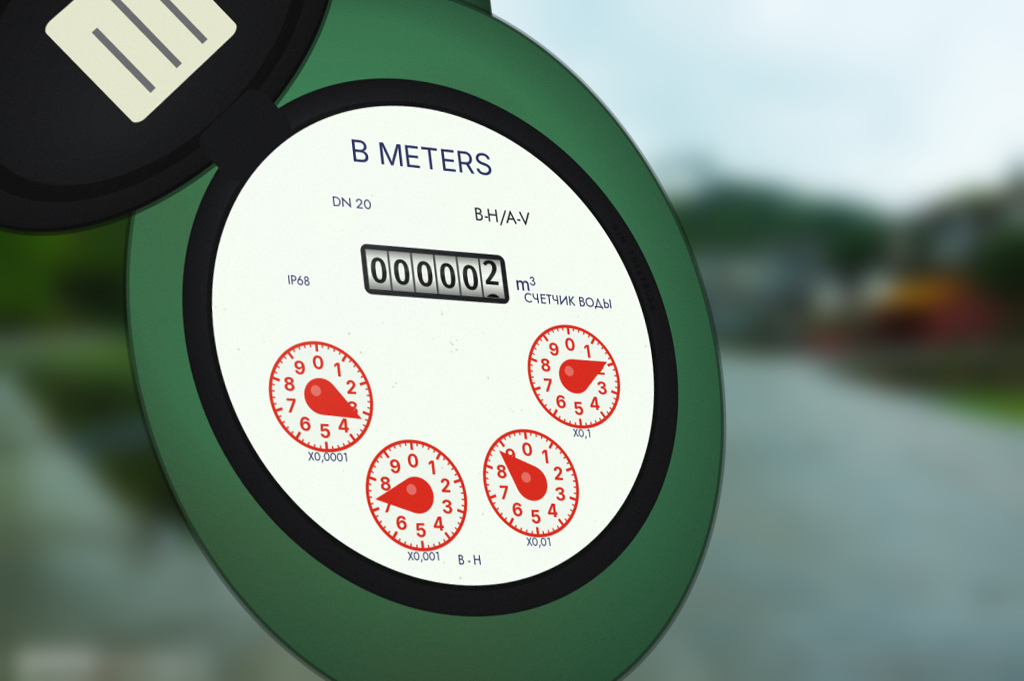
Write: 2.1873 m³
